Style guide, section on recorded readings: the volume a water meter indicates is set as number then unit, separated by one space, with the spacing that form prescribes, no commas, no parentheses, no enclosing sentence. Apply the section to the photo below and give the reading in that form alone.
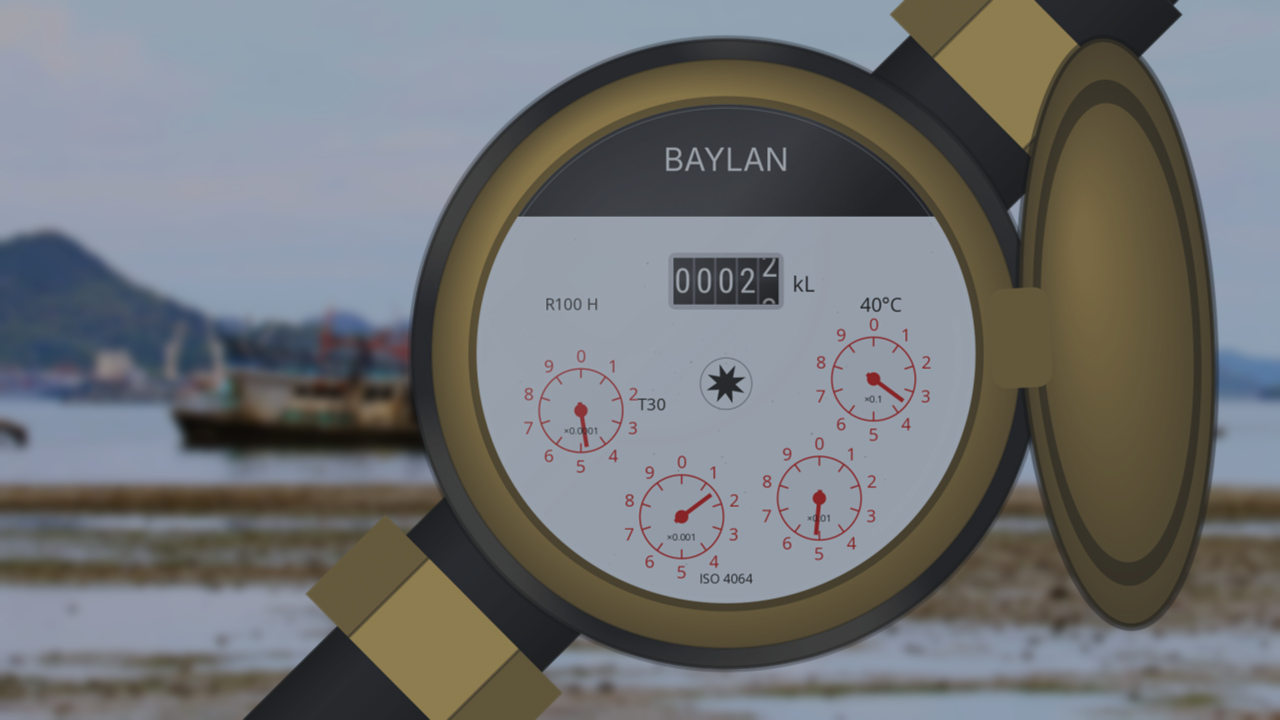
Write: 22.3514 kL
